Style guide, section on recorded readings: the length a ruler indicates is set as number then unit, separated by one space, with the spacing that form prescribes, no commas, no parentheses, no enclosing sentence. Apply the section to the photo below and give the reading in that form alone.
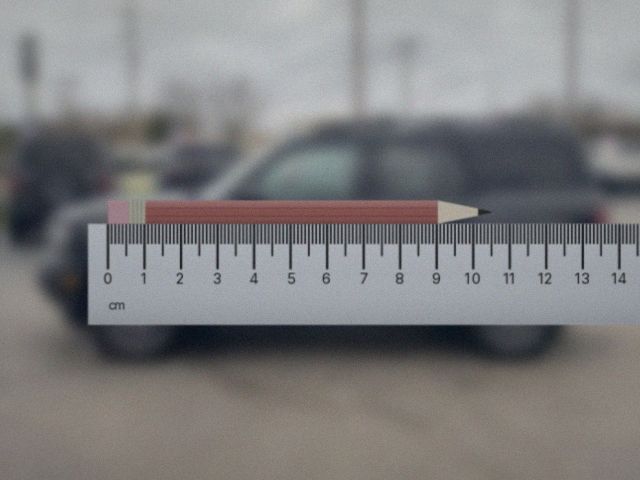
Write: 10.5 cm
